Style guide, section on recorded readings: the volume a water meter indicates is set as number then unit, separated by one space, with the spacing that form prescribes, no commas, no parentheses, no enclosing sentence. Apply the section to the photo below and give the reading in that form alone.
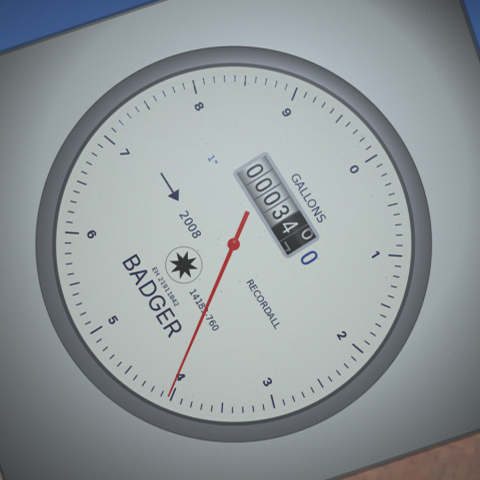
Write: 3464.0 gal
